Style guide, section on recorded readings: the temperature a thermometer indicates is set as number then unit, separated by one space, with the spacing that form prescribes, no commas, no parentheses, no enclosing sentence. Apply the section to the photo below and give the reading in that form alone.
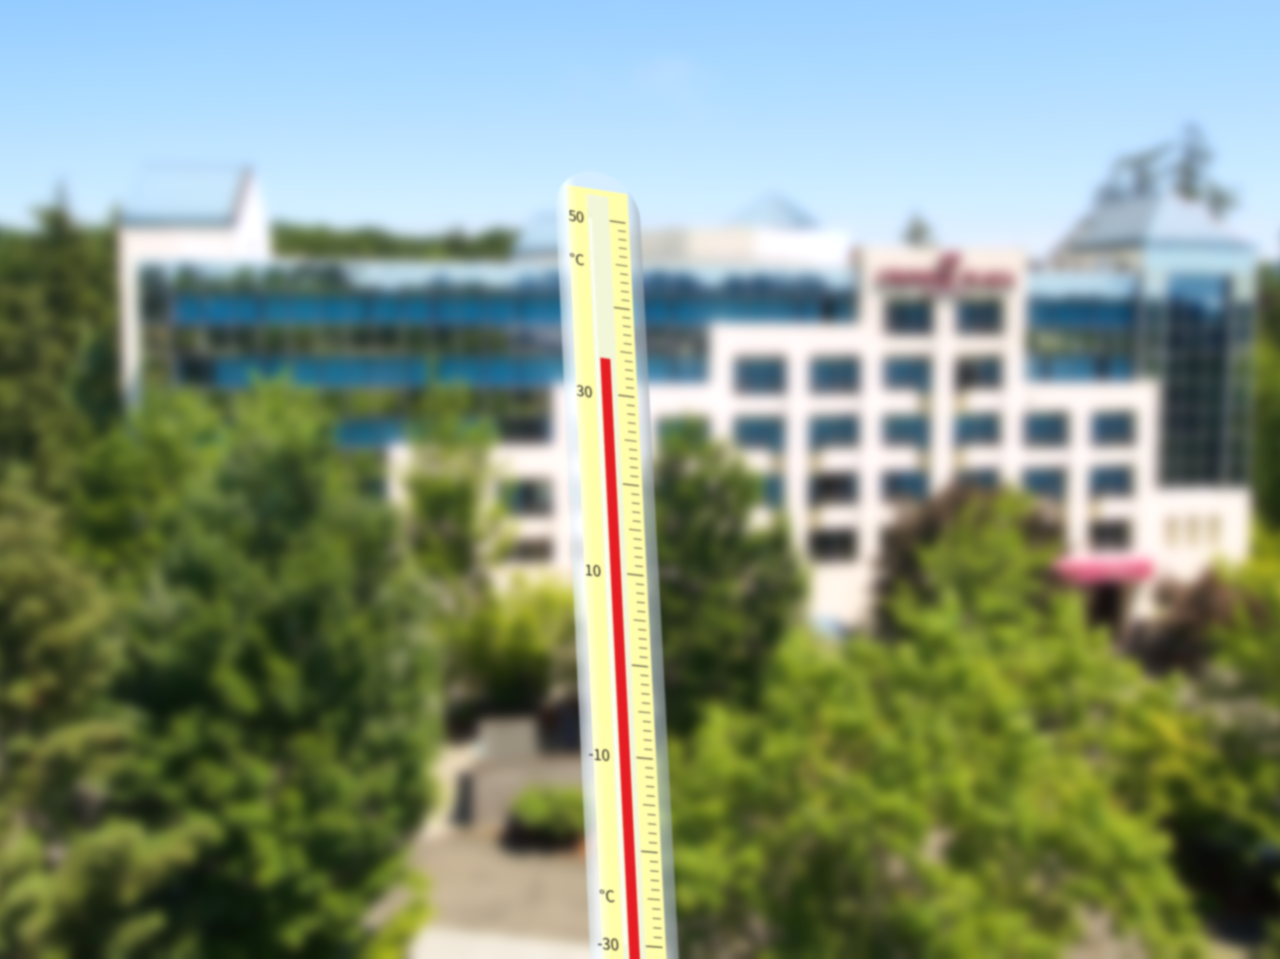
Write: 34 °C
